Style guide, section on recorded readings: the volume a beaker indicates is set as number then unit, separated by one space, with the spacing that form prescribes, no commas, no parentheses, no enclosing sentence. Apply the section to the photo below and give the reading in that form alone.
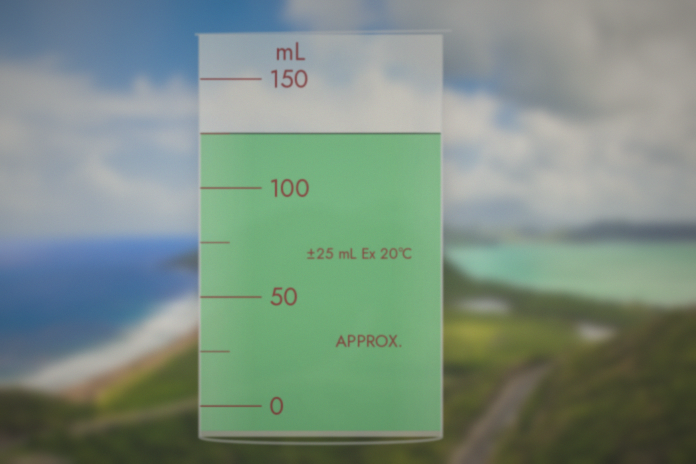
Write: 125 mL
